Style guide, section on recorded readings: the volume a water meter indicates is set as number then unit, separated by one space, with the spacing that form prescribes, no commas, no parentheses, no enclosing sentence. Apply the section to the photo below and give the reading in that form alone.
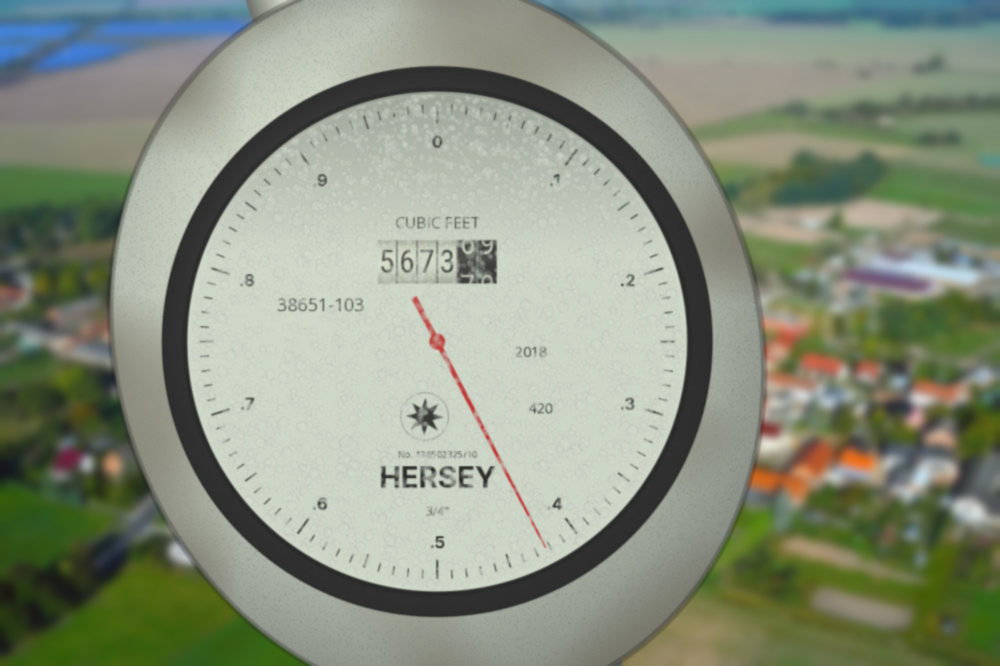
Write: 567369.42 ft³
